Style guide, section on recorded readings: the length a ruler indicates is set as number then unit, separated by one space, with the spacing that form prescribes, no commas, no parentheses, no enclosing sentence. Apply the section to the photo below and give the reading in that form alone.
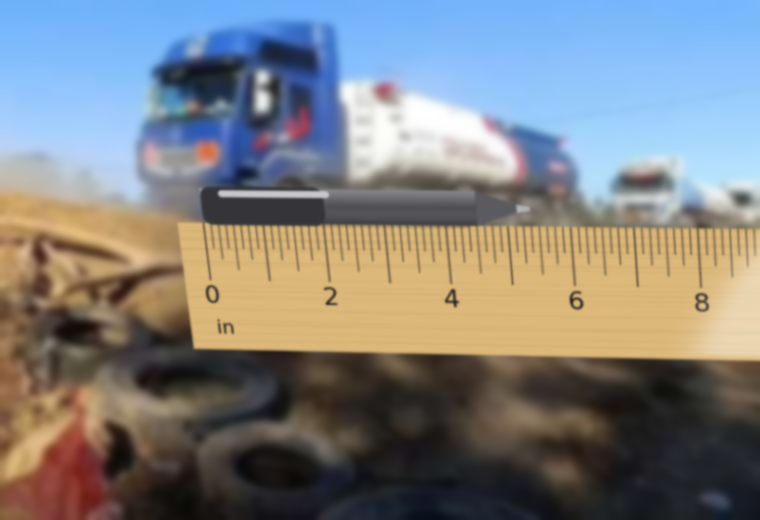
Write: 5.375 in
